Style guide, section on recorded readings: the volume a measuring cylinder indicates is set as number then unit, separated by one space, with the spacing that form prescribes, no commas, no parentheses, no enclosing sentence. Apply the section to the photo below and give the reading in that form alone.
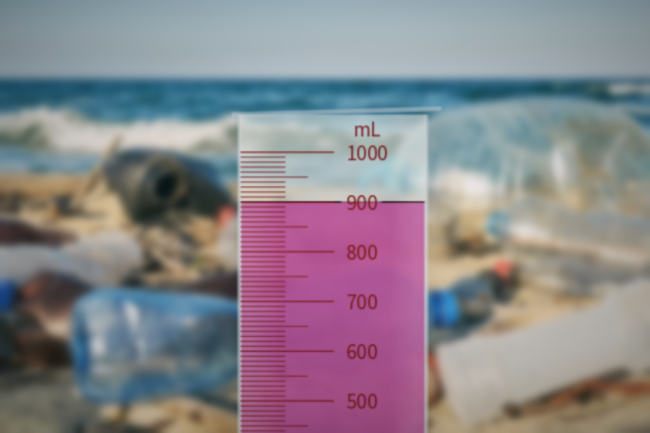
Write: 900 mL
